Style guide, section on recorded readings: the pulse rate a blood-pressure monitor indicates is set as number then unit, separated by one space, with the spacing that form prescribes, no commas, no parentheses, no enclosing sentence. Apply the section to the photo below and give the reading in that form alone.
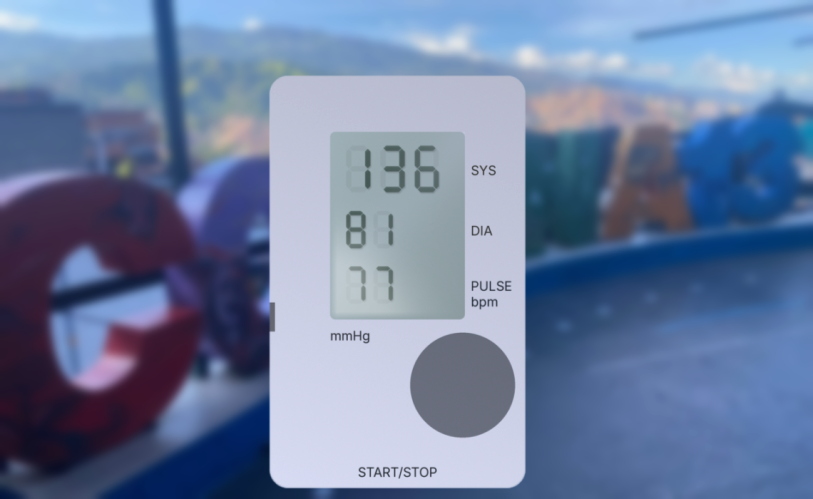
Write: 77 bpm
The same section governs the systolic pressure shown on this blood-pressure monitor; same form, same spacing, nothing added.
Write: 136 mmHg
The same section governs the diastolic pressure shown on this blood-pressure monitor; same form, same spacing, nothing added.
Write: 81 mmHg
